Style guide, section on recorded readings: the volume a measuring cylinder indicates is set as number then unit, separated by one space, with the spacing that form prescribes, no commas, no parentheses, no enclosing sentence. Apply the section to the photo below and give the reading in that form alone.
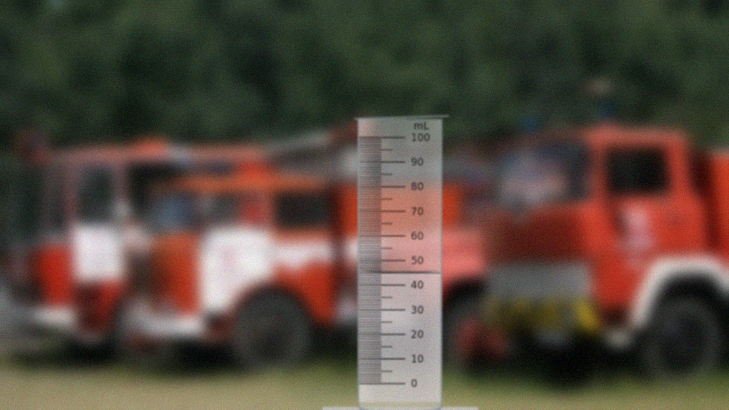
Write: 45 mL
